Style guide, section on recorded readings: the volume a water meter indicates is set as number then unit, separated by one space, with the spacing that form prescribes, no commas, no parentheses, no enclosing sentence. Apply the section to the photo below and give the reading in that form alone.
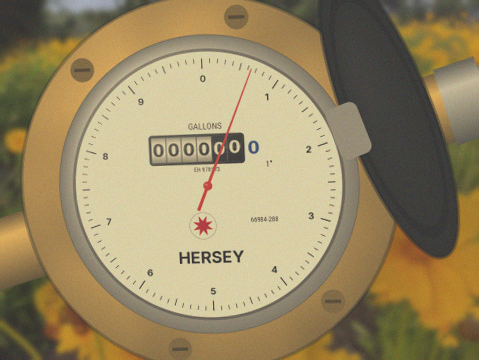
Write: 0.6 gal
